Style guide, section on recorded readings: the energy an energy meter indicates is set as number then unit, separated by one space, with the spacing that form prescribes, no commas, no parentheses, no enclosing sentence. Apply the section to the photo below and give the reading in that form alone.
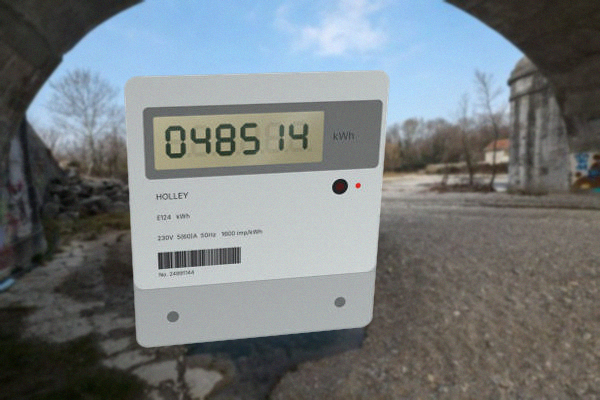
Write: 48514 kWh
